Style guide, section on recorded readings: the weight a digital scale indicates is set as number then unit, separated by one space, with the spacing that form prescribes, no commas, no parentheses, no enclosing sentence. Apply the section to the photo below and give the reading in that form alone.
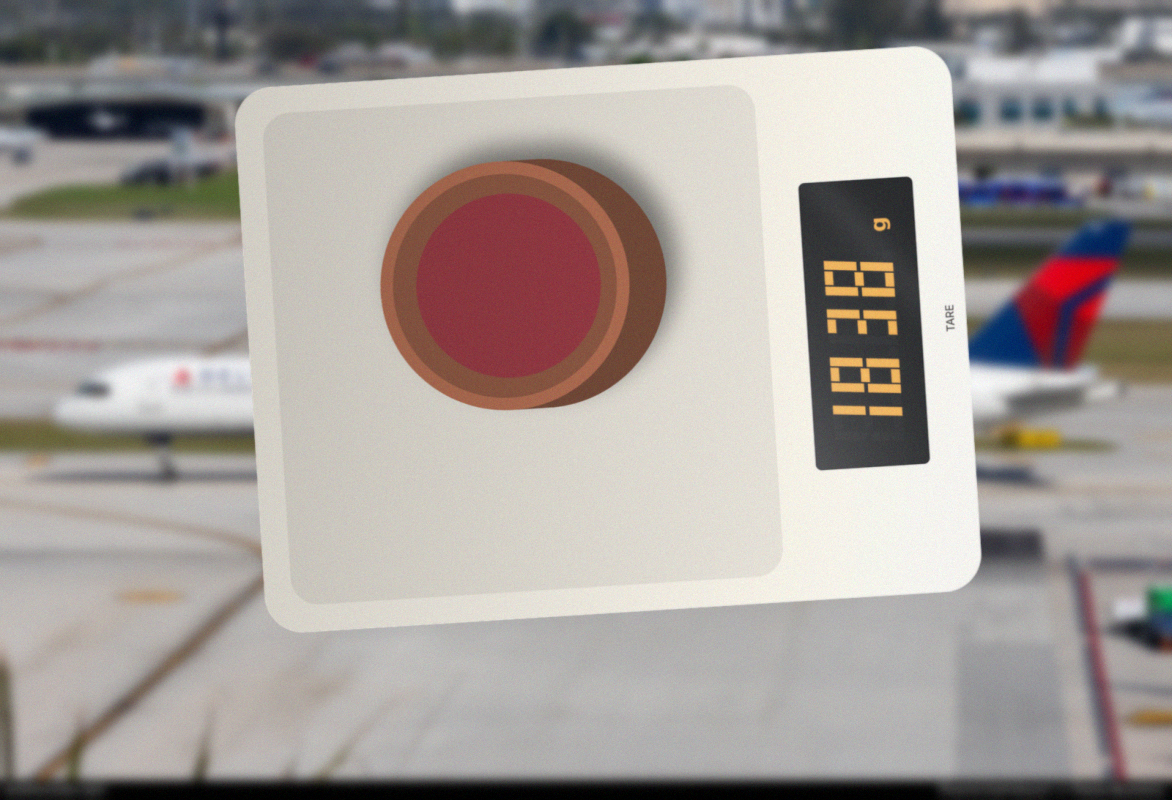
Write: 1838 g
